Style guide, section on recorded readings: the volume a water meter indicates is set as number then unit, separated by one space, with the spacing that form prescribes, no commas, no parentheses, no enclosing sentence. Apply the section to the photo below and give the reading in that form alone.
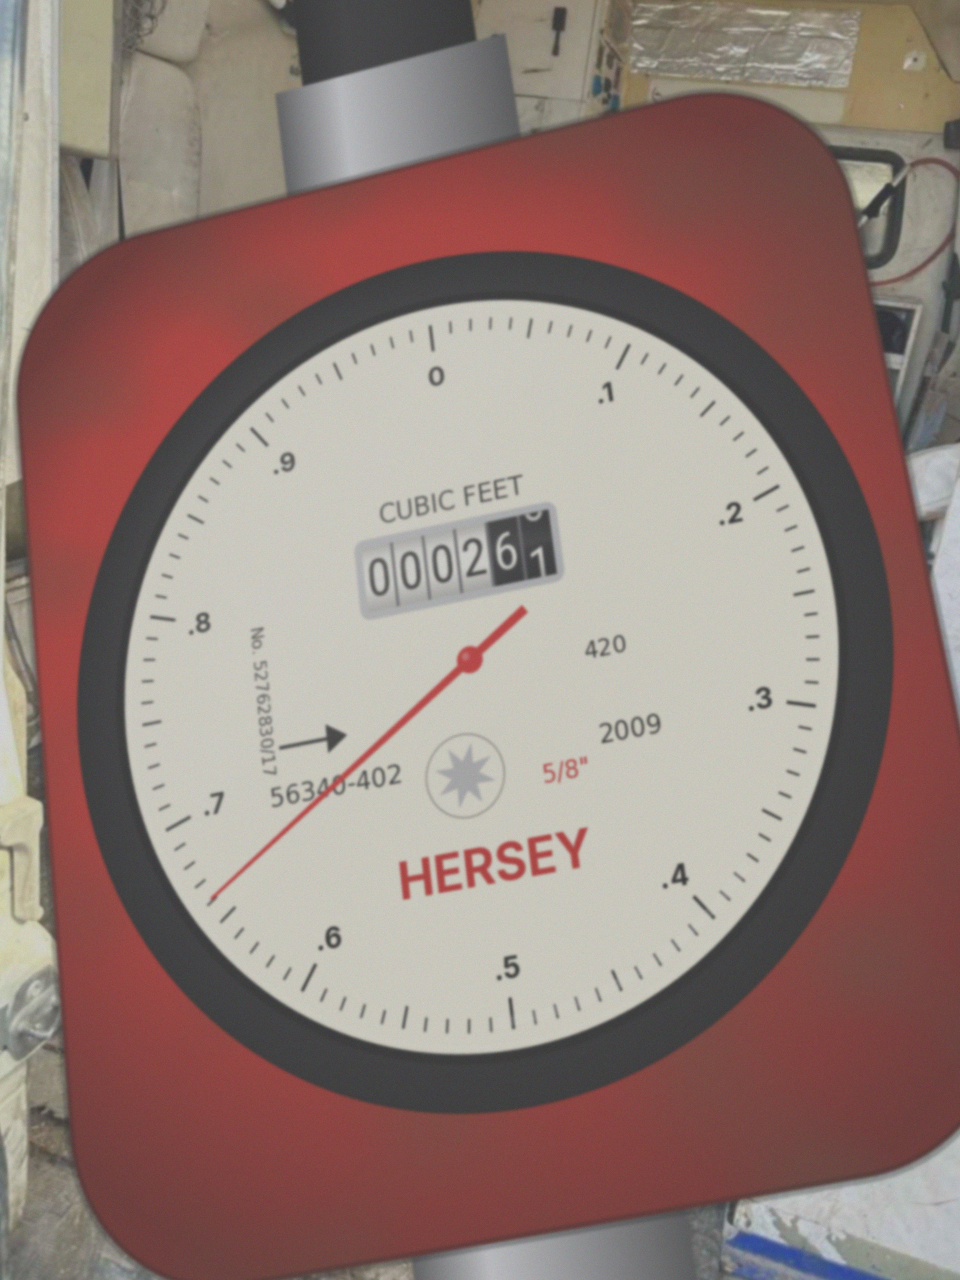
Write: 260.66 ft³
